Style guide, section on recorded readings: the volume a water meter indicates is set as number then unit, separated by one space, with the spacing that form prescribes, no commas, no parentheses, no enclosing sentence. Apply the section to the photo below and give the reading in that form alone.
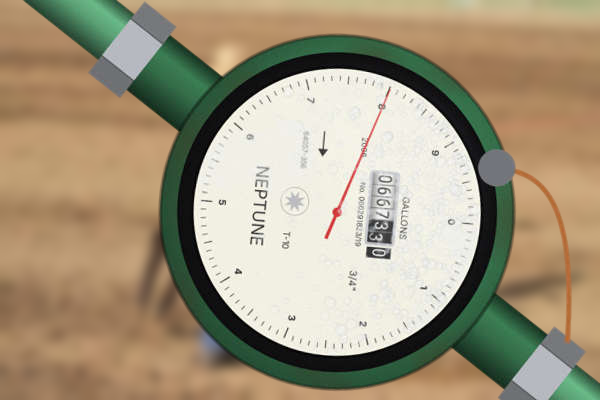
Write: 667328.0 gal
